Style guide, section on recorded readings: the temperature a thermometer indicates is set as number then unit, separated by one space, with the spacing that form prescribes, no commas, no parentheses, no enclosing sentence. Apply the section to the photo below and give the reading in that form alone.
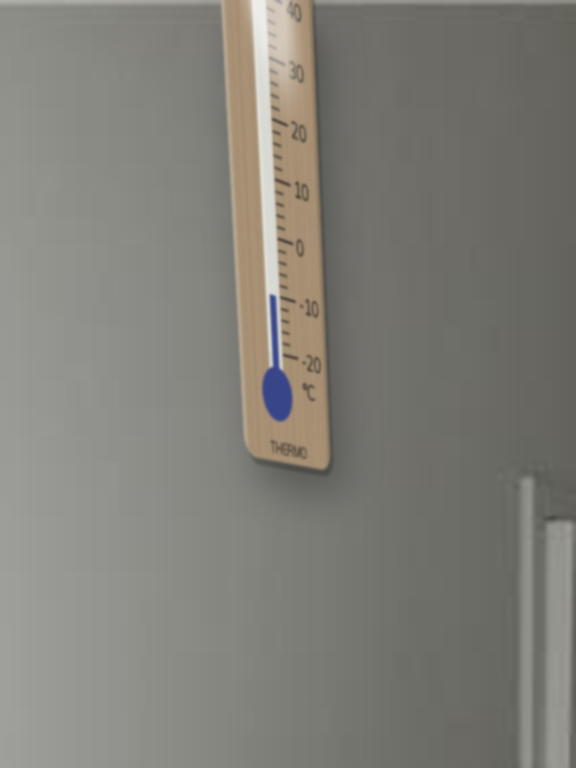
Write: -10 °C
